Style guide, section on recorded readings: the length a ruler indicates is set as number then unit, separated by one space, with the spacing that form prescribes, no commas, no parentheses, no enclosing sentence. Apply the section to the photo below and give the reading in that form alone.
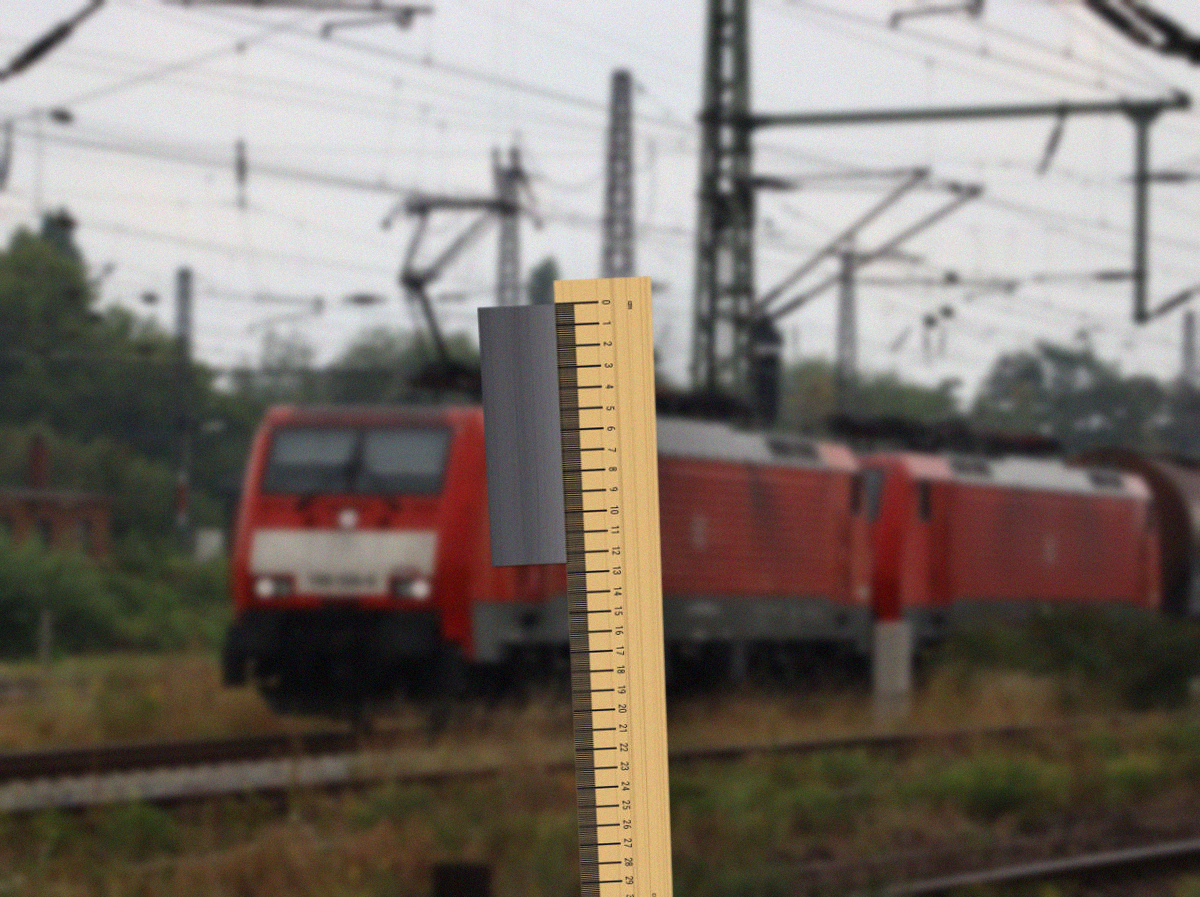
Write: 12.5 cm
